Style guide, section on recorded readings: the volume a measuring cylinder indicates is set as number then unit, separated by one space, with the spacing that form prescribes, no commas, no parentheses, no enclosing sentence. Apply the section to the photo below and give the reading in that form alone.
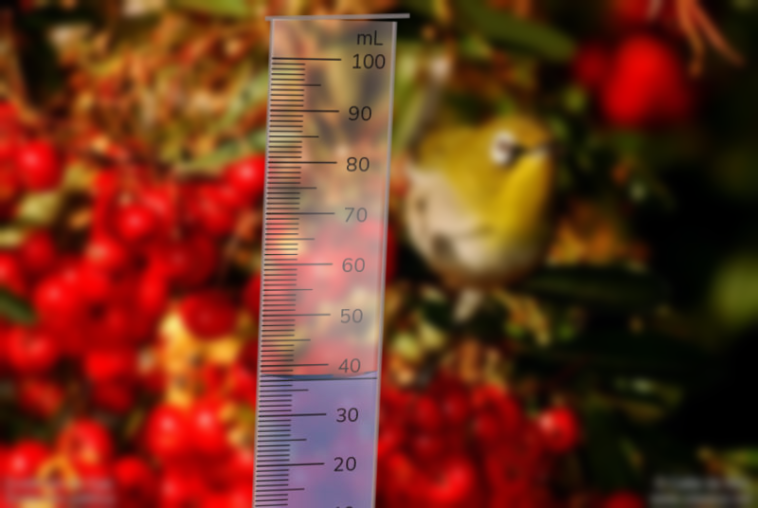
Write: 37 mL
